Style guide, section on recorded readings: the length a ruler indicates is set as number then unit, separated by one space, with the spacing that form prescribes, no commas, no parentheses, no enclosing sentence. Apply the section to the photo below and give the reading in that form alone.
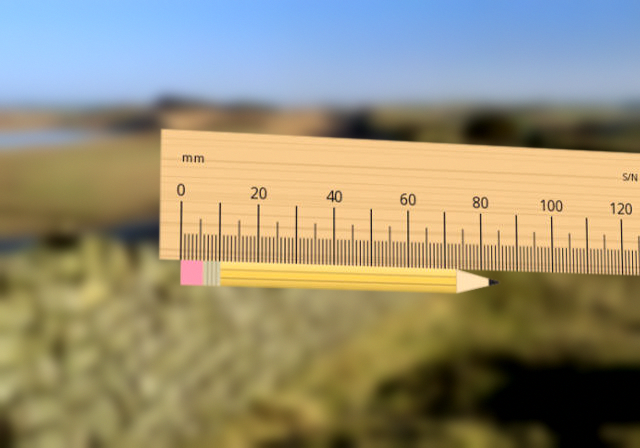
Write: 85 mm
